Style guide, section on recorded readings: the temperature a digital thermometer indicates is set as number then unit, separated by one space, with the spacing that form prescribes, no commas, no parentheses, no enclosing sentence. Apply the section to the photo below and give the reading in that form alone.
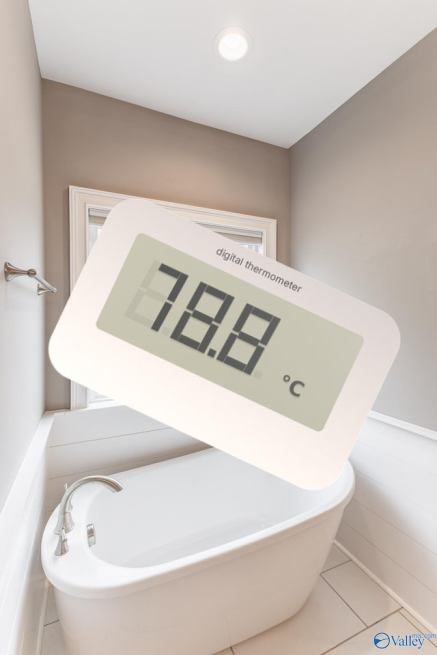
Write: 78.8 °C
